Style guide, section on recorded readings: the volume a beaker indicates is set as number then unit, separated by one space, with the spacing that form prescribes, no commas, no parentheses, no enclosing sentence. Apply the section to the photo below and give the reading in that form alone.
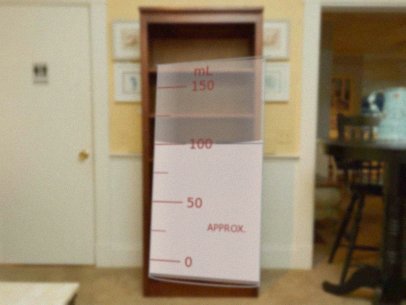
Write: 100 mL
